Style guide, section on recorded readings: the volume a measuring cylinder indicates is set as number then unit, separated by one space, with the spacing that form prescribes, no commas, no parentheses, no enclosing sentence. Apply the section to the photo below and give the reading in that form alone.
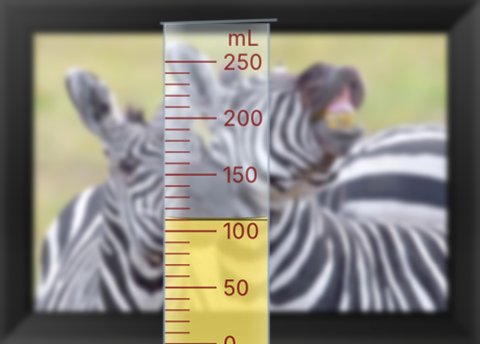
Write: 110 mL
